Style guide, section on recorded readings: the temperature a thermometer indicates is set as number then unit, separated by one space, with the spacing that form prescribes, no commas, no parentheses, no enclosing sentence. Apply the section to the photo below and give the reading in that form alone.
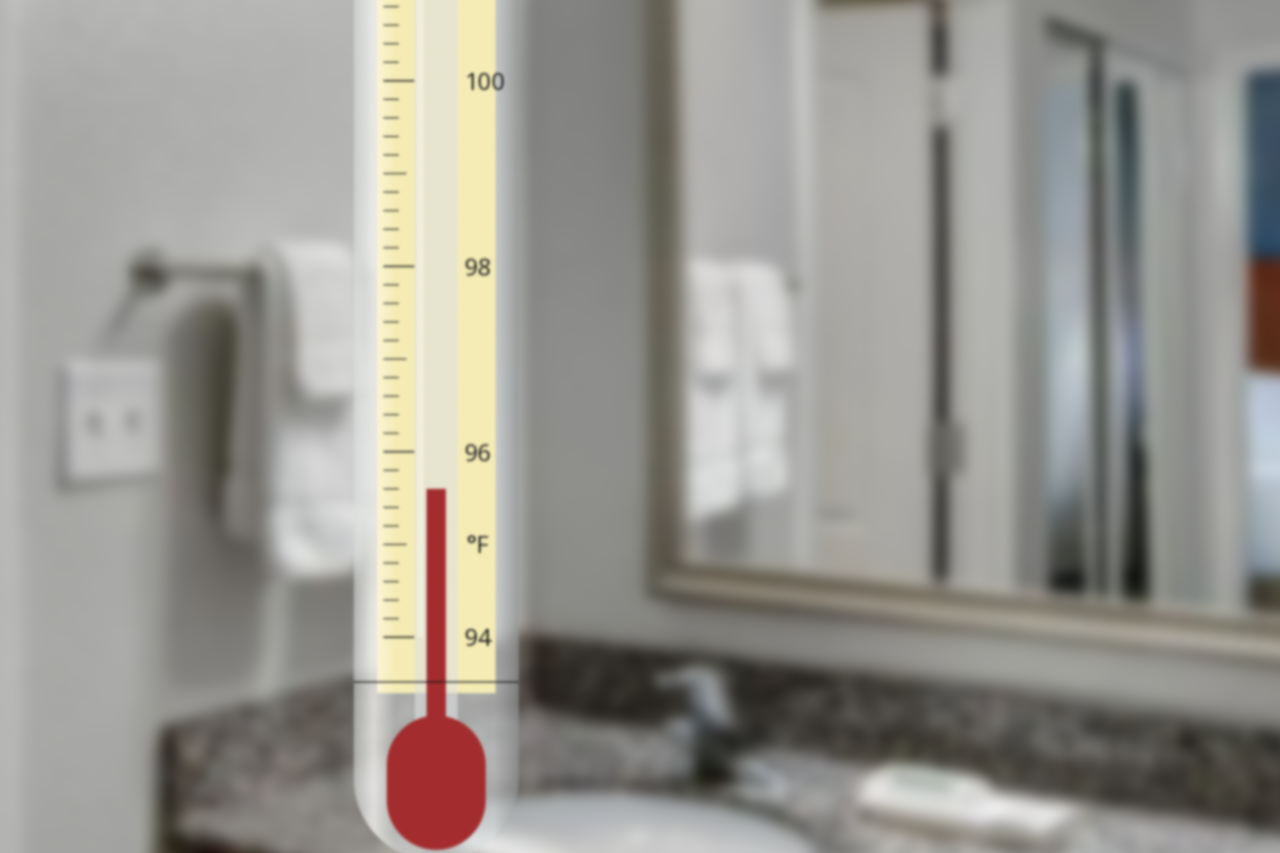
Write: 95.6 °F
